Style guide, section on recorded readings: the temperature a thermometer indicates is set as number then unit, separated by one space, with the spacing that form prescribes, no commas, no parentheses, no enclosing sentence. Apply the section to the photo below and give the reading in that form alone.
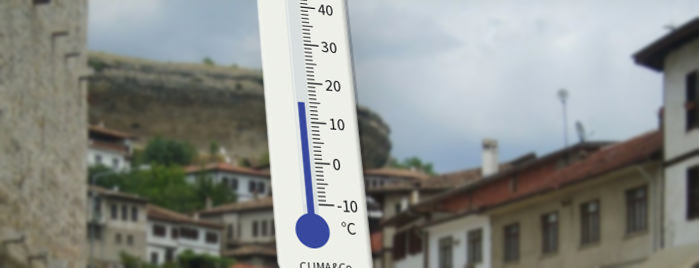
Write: 15 °C
